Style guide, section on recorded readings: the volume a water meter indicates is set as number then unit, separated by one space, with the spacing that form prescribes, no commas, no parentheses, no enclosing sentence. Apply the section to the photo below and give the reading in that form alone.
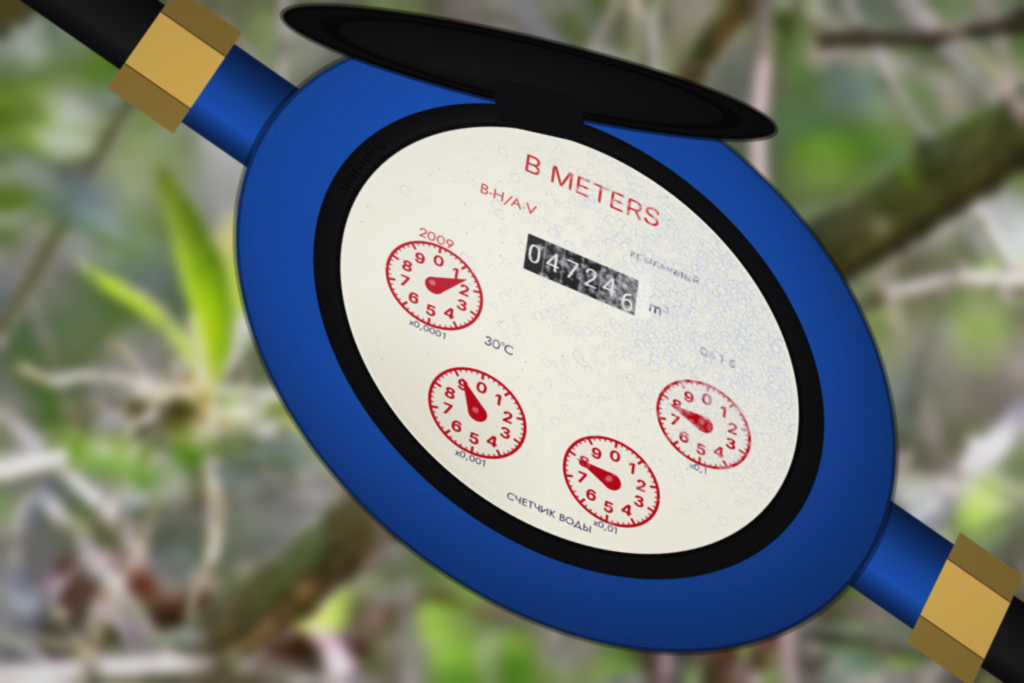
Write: 47245.7791 m³
